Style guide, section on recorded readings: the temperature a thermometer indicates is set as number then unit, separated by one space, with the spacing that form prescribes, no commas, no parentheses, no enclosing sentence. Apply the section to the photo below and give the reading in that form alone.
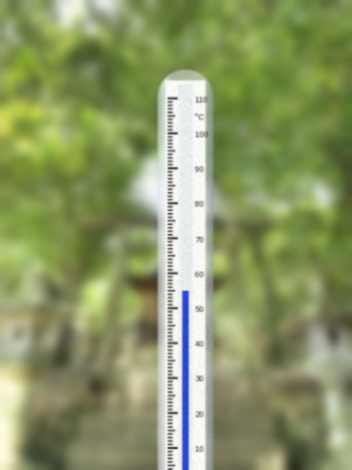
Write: 55 °C
